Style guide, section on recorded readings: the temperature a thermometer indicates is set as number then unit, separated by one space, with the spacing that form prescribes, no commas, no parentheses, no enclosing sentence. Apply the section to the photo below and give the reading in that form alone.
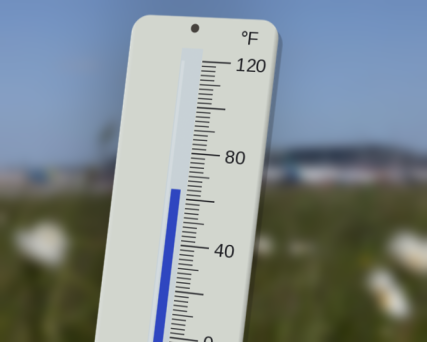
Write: 64 °F
